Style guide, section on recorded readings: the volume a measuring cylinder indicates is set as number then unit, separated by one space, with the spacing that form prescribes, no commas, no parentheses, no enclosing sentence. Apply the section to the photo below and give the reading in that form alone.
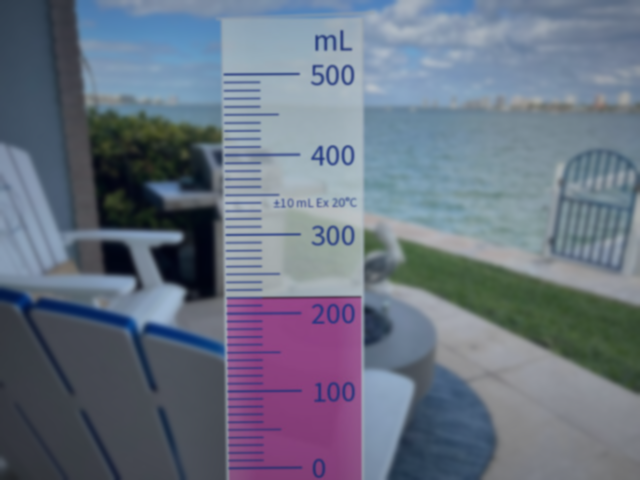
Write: 220 mL
